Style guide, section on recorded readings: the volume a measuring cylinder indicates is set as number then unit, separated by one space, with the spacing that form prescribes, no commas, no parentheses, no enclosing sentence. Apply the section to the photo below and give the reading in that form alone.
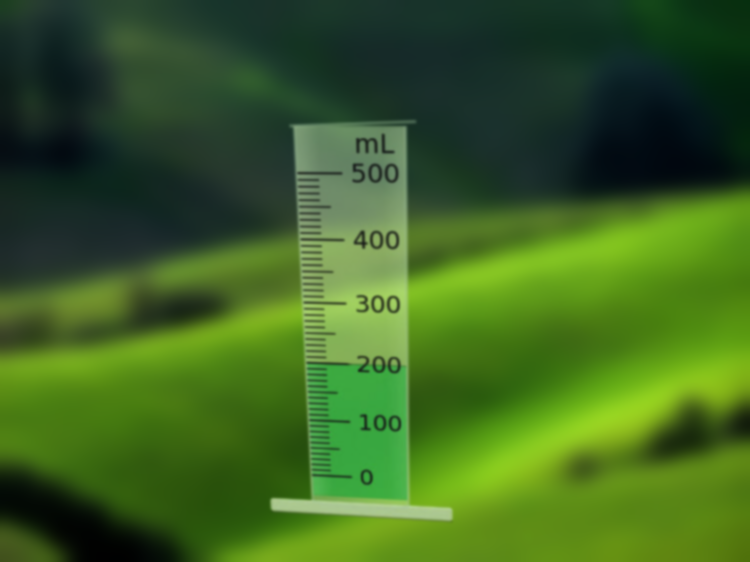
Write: 200 mL
